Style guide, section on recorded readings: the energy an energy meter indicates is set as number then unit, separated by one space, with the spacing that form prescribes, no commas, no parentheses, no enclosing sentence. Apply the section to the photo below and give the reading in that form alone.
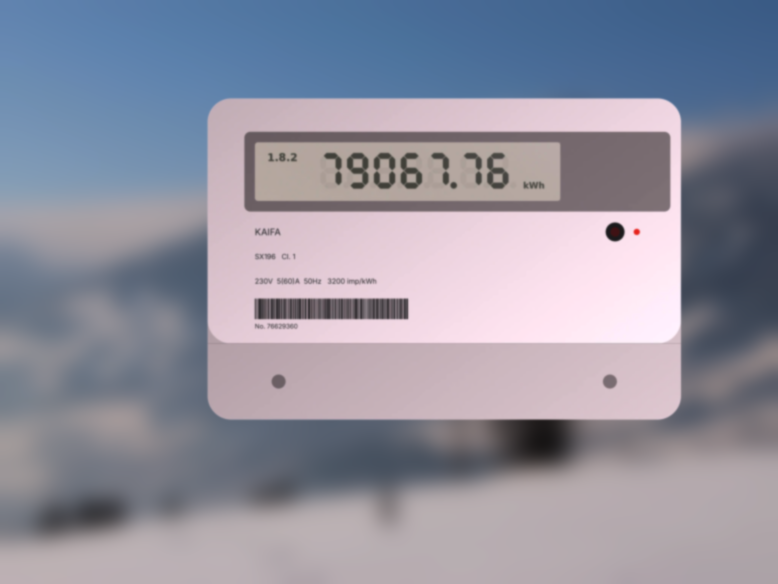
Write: 79067.76 kWh
